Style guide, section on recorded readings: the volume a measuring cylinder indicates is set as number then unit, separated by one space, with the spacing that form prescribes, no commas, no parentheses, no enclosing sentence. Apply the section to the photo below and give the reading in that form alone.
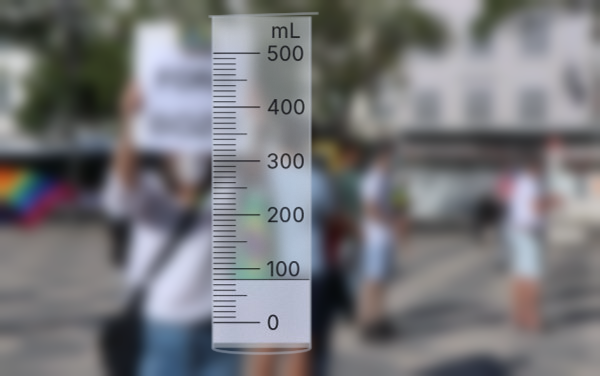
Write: 80 mL
